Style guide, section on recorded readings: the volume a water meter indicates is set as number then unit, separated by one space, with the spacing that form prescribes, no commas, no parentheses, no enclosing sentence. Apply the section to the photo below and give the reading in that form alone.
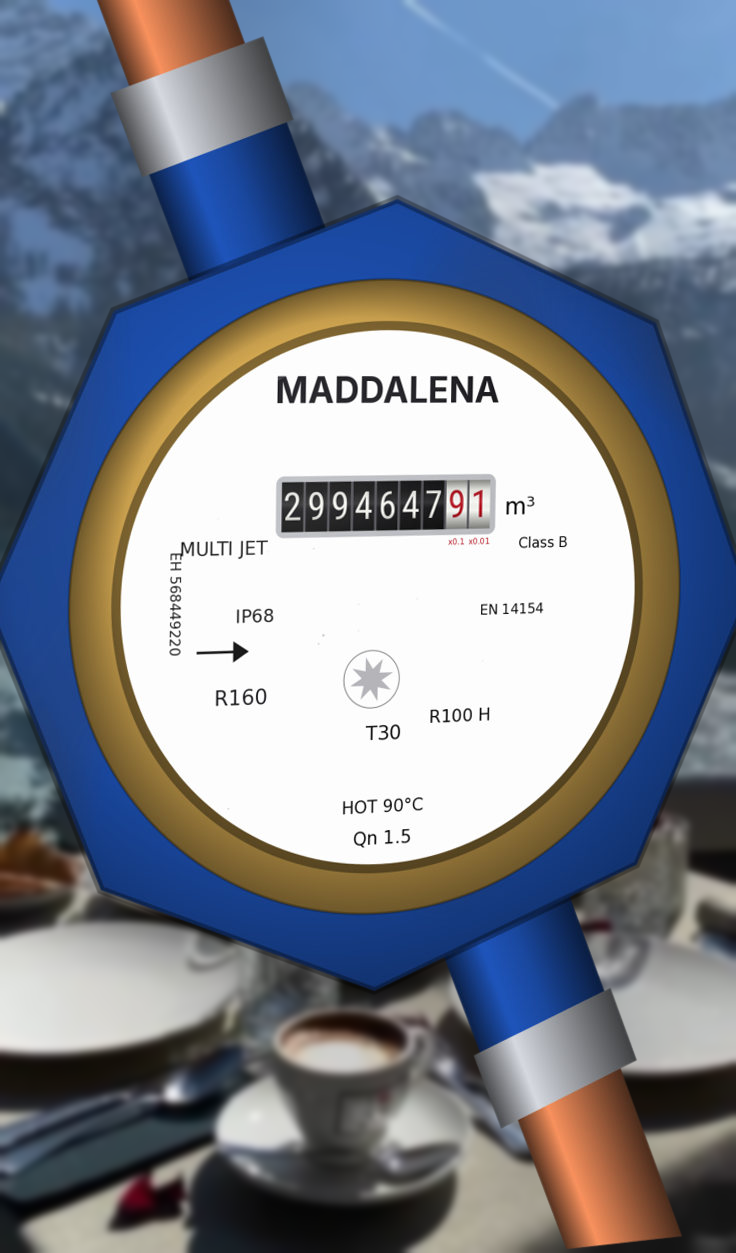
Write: 2994647.91 m³
